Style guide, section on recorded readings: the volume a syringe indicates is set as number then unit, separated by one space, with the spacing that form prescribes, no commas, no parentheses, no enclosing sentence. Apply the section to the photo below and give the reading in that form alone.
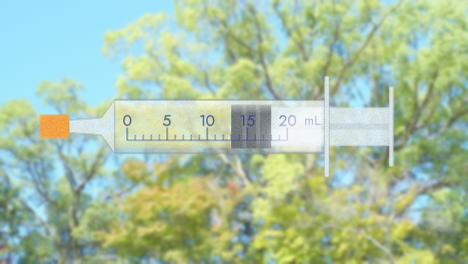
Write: 13 mL
